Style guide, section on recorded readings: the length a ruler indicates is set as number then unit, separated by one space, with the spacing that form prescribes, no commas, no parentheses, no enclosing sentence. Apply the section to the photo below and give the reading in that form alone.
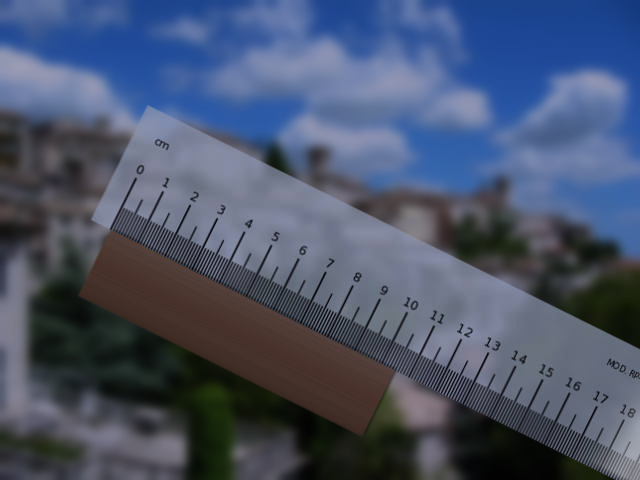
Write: 10.5 cm
